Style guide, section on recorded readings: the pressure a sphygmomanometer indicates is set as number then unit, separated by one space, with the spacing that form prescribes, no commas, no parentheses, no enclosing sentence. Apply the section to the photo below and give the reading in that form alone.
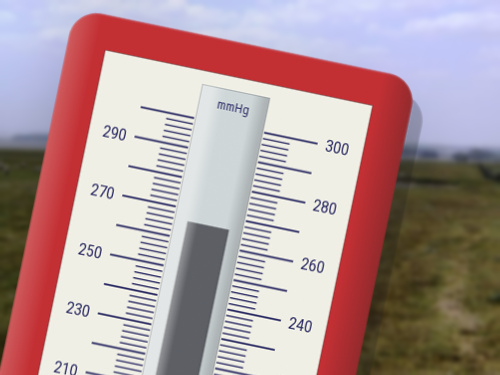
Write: 266 mmHg
